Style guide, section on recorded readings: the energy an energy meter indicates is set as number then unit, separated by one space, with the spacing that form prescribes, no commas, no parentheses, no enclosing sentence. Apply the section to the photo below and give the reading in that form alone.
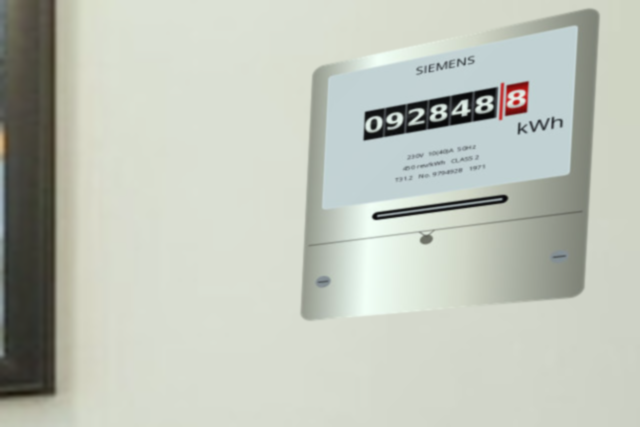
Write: 92848.8 kWh
